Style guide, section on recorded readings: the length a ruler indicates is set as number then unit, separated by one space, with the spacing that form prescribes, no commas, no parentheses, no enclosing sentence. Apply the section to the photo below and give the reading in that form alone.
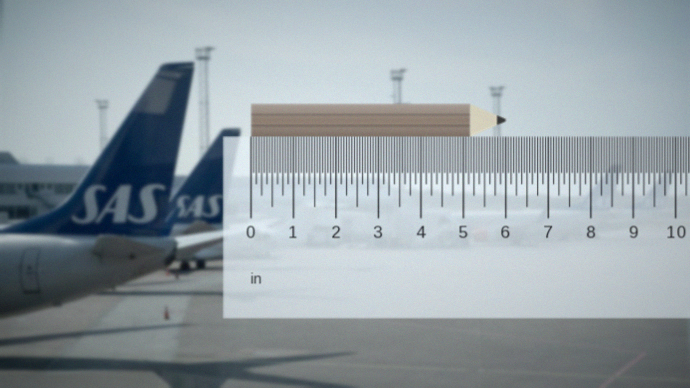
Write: 6 in
